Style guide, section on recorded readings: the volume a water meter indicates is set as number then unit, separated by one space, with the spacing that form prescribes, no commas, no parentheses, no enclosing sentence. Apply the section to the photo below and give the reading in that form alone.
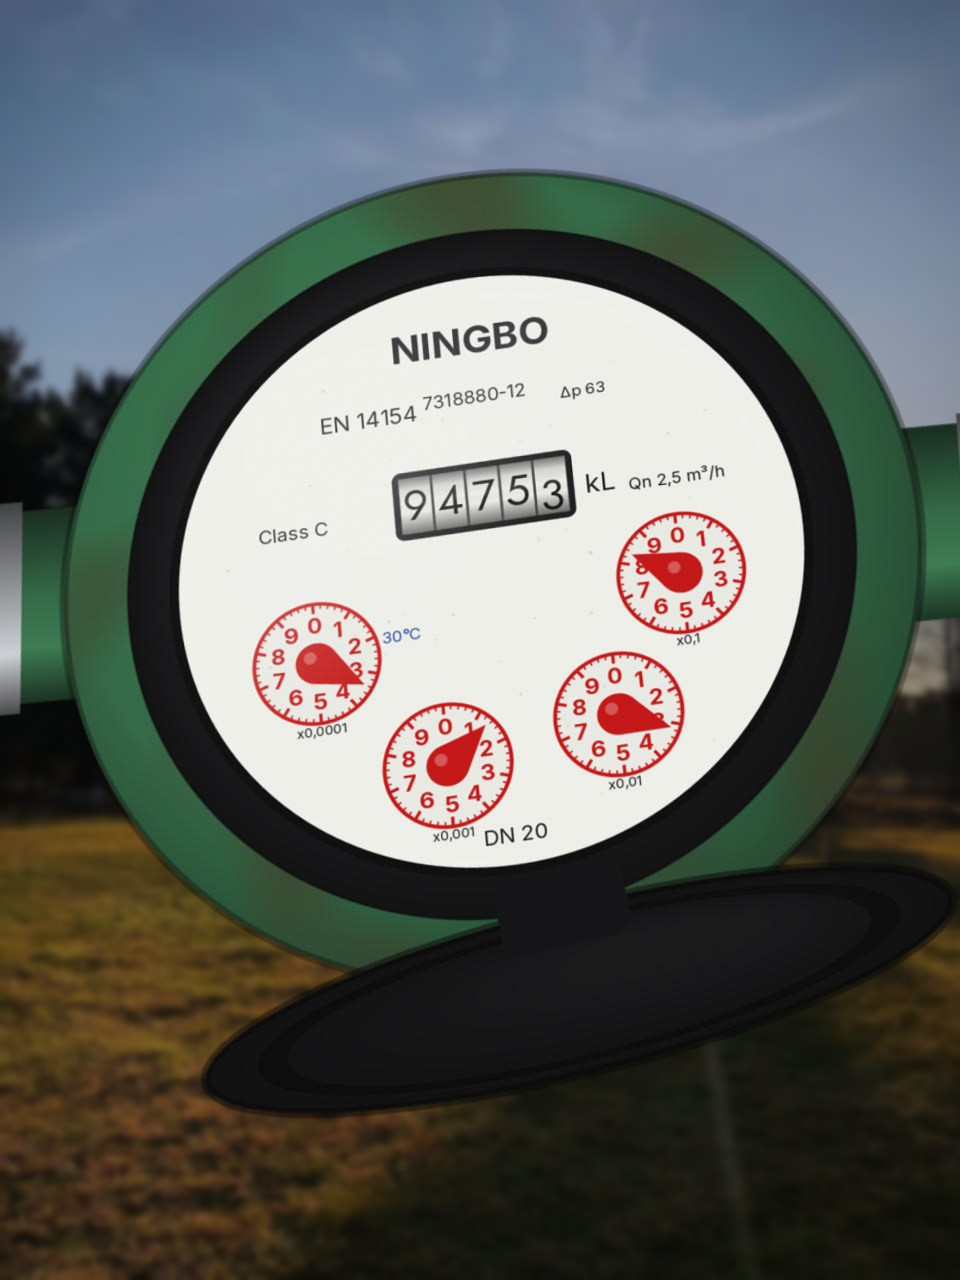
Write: 94752.8313 kL
